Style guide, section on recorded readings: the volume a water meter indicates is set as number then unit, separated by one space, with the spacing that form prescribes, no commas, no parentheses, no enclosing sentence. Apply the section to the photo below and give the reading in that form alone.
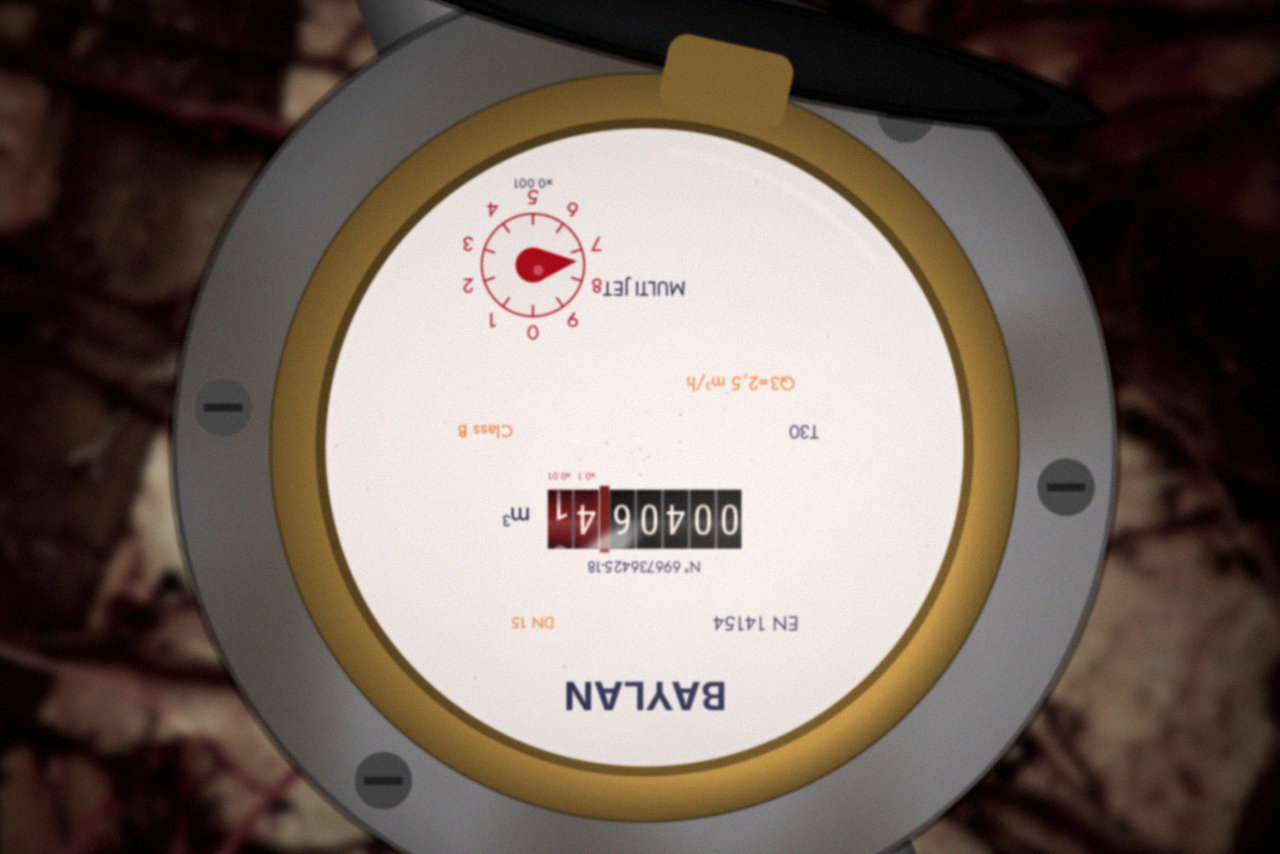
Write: 406.407 m³
